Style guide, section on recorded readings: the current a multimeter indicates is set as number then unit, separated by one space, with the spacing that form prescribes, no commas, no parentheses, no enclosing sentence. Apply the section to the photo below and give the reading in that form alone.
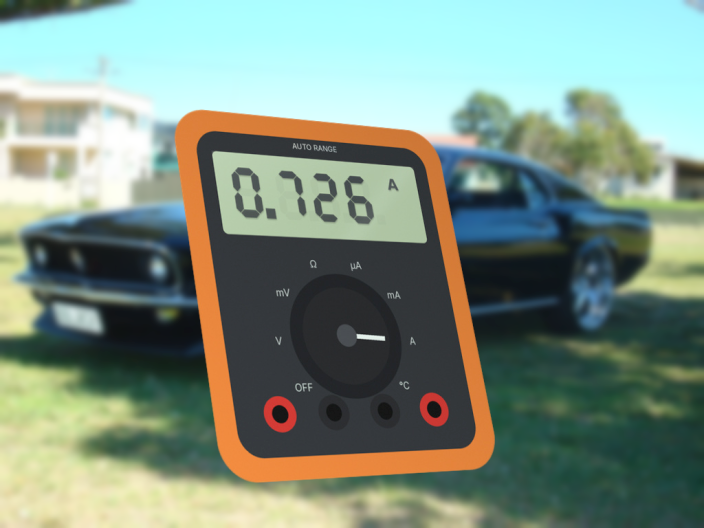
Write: 0.726 A
